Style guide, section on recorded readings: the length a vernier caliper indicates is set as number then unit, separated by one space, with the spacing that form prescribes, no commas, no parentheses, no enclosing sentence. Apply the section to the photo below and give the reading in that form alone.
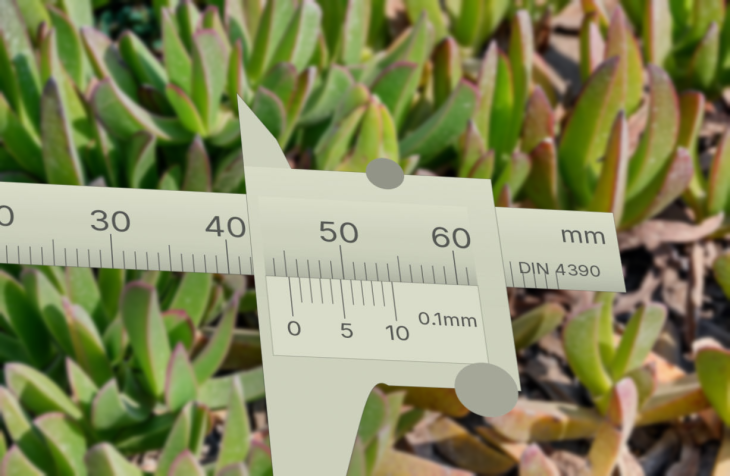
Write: 45.2 mm
